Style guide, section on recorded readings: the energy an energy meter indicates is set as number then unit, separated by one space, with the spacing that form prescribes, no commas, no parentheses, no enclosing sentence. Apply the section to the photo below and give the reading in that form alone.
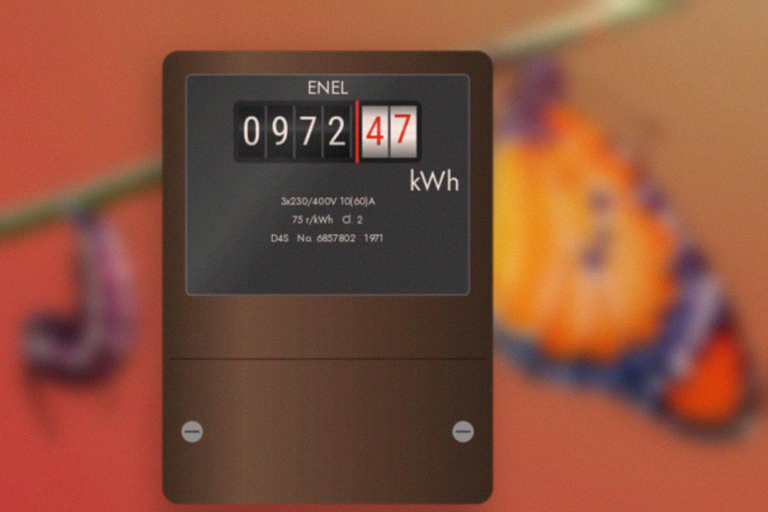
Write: 972.47 kWh
